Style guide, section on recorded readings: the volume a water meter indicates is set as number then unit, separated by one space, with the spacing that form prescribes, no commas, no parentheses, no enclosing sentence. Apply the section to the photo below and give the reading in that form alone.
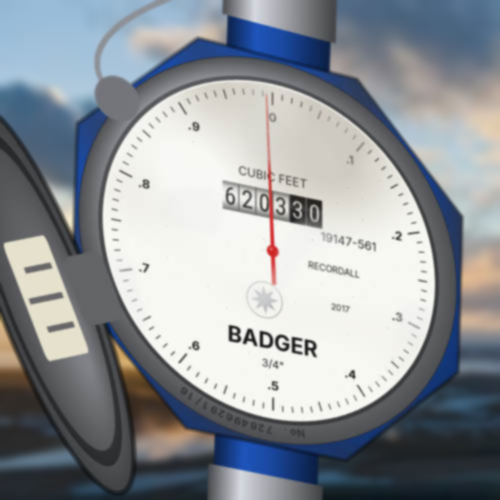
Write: 620329.99 ft³
